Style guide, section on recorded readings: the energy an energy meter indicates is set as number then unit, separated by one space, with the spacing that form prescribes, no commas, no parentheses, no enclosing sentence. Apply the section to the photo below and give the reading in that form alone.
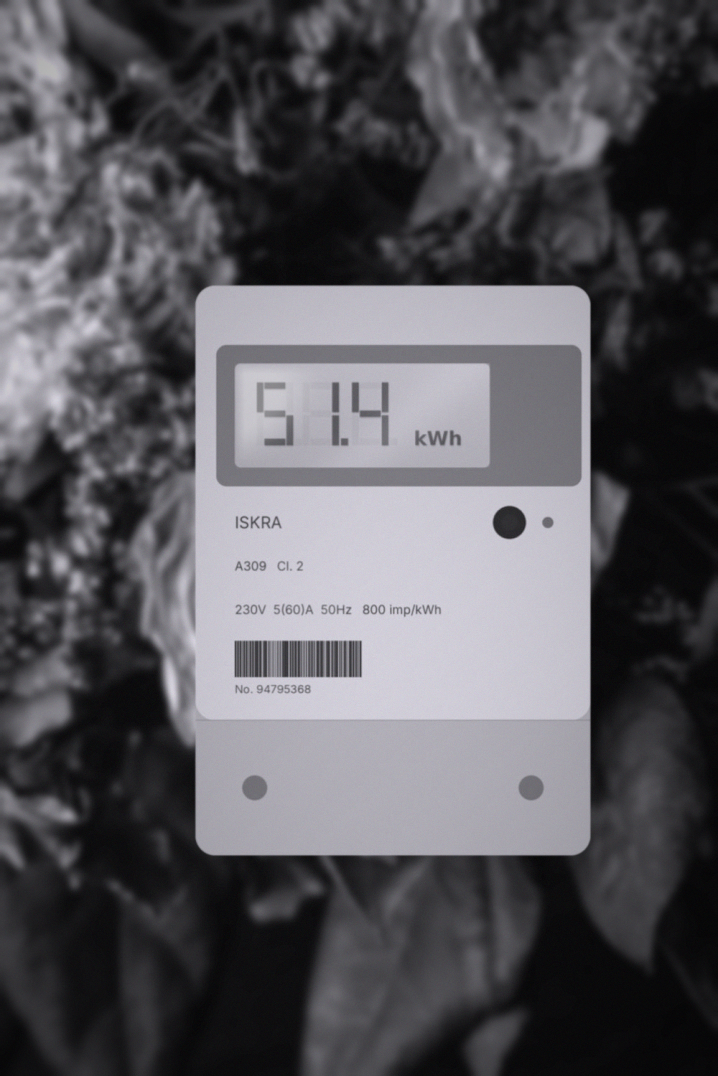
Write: 51.4 kWh
